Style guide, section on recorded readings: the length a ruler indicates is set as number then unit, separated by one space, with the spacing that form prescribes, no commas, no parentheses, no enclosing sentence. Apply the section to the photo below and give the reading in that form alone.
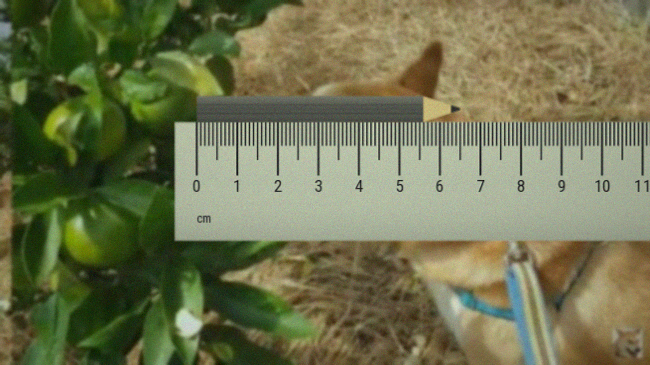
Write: 6.5 cm
